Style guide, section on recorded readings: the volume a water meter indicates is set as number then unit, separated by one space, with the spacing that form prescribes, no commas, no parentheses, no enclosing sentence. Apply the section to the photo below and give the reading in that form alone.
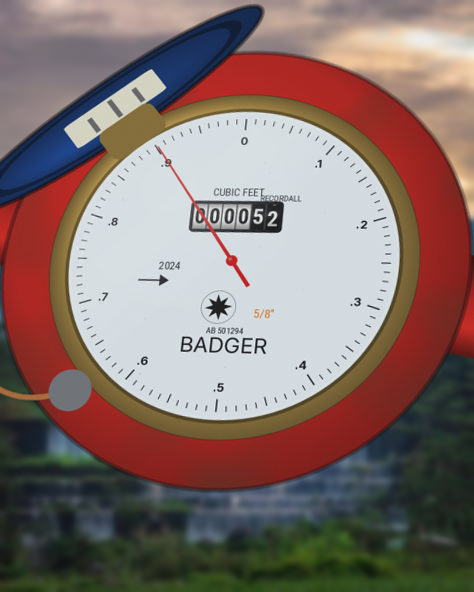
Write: 51.90 ft³
